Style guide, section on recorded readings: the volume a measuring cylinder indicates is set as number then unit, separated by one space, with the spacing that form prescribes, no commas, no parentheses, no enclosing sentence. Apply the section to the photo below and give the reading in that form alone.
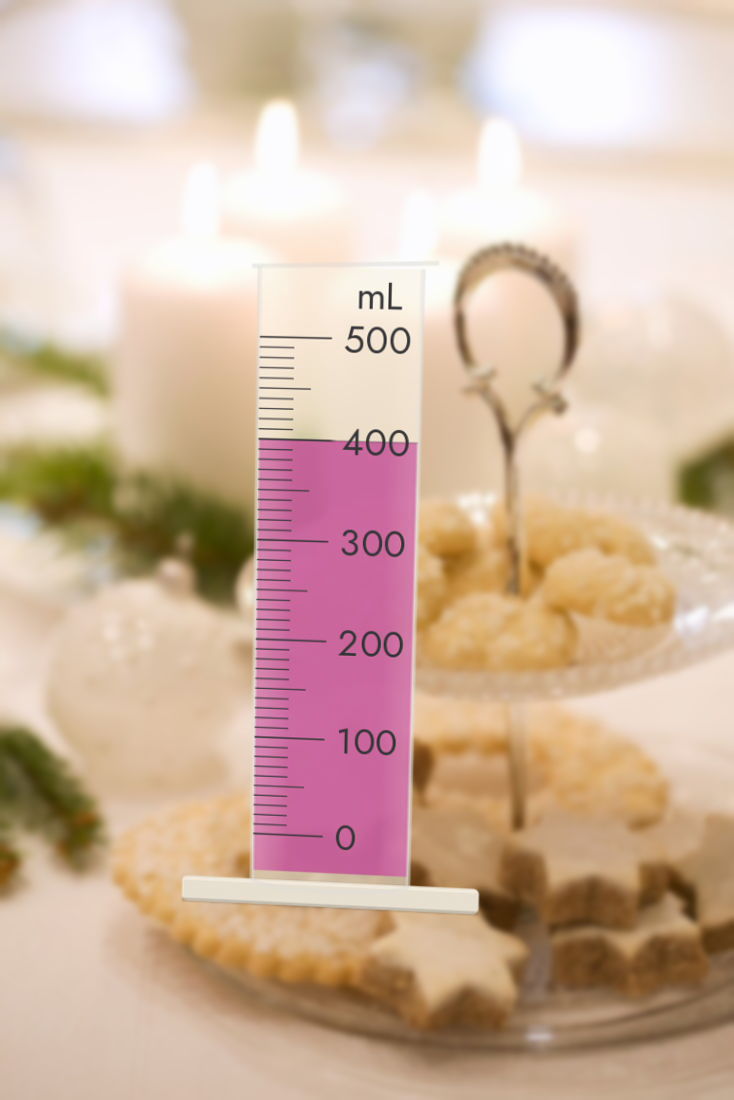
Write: 400 mL
